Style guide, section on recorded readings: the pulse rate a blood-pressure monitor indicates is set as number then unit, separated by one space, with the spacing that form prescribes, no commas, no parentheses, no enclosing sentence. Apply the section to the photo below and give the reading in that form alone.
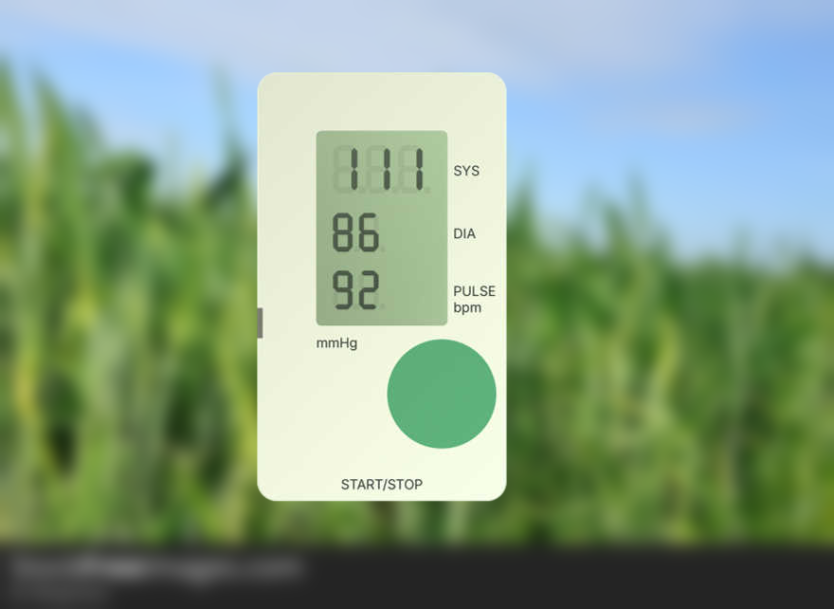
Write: 92 bpm
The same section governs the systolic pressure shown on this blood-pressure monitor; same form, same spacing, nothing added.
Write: 111 mmHg
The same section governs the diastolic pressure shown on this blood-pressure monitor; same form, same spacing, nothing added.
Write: 86 mmHg
